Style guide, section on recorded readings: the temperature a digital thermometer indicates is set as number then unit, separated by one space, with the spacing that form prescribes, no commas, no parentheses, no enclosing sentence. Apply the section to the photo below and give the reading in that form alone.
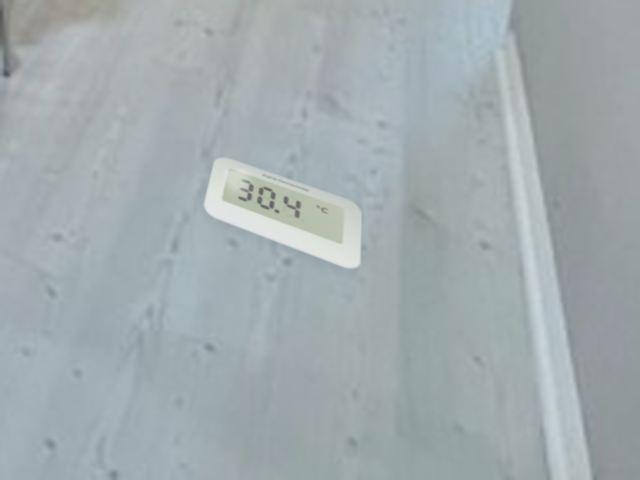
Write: 30.4 °C
